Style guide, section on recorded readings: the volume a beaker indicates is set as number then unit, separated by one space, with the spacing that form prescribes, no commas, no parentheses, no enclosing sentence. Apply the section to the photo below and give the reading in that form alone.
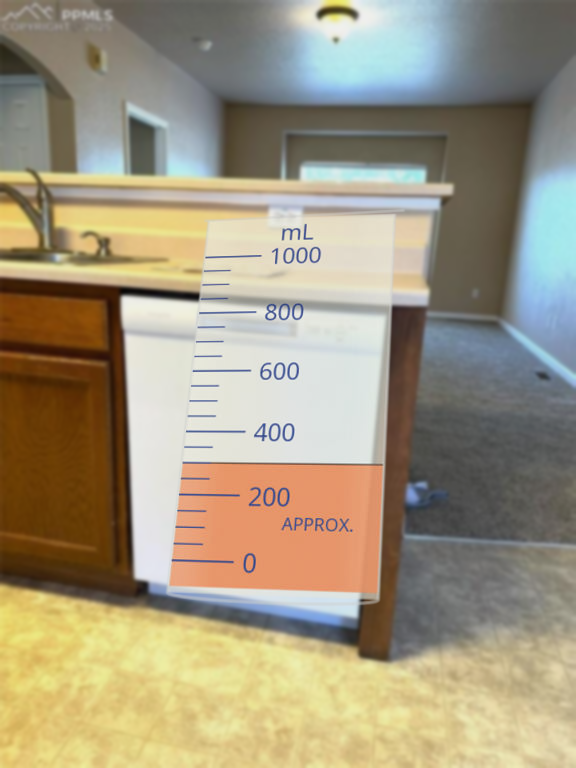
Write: 300 mL
